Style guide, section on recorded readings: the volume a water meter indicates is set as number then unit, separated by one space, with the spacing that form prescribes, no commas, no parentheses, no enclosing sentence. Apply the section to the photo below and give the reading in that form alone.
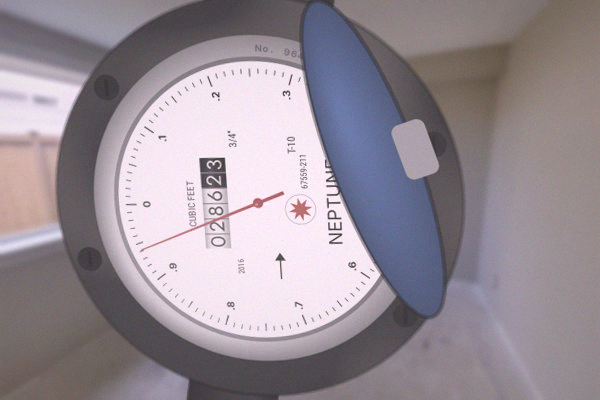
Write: 28622.94 ft³
